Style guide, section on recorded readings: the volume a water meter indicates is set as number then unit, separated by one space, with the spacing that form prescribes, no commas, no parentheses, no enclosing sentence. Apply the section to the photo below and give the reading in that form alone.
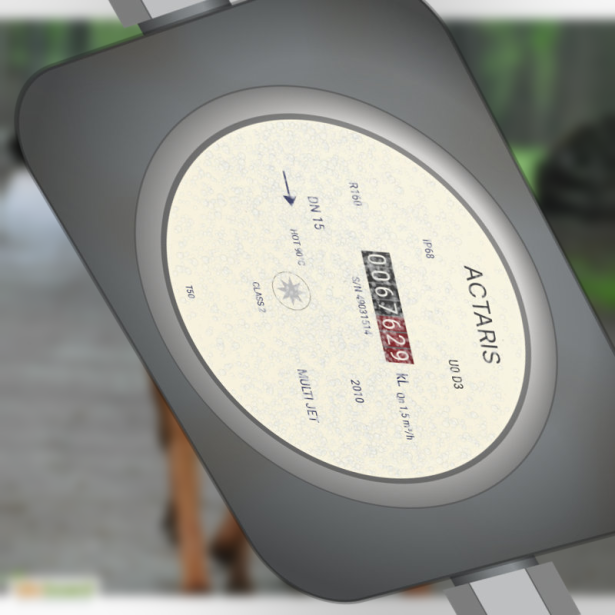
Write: 67.629 kL
